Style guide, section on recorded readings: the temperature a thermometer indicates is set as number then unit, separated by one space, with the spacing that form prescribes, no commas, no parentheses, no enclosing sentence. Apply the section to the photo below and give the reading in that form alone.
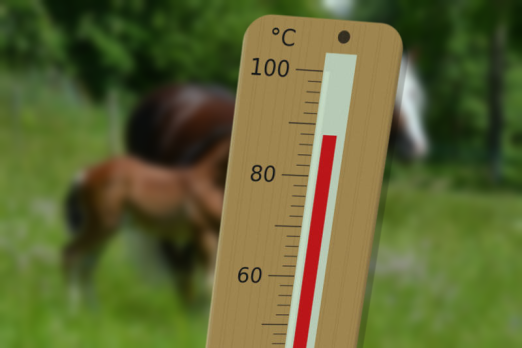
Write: 88 °C
